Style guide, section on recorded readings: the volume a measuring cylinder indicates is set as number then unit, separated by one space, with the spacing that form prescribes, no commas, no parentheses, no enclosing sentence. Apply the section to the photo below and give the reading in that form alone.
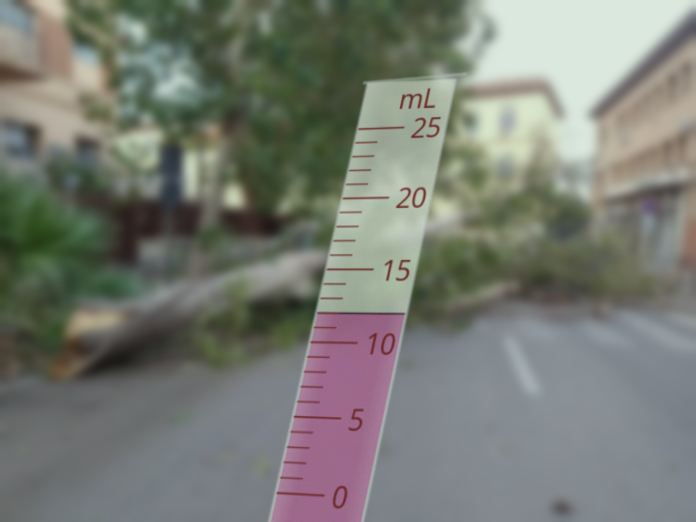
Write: 12 mL
